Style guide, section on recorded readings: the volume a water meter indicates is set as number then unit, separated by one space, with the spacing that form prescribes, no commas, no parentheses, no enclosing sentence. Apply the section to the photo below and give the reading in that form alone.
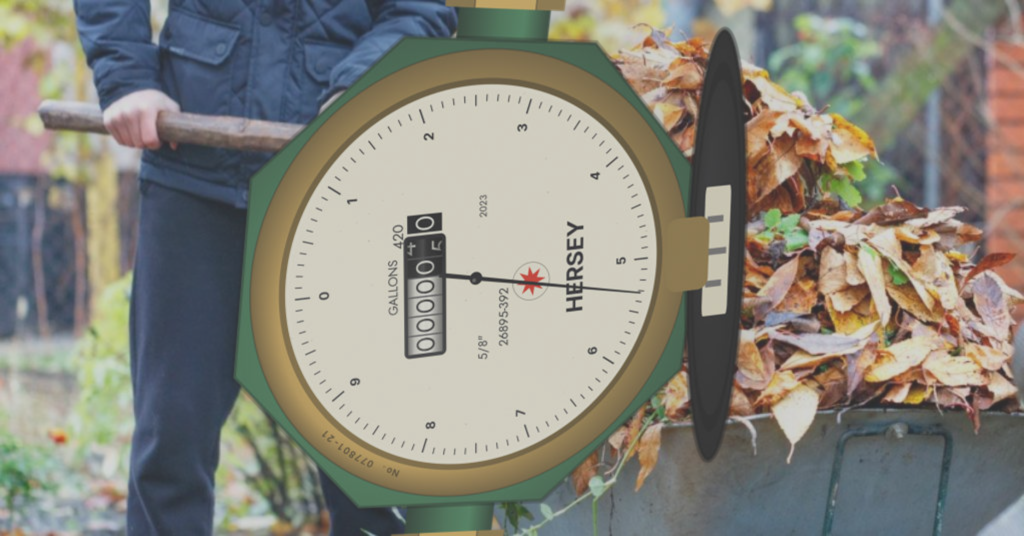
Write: 45.3 gal
